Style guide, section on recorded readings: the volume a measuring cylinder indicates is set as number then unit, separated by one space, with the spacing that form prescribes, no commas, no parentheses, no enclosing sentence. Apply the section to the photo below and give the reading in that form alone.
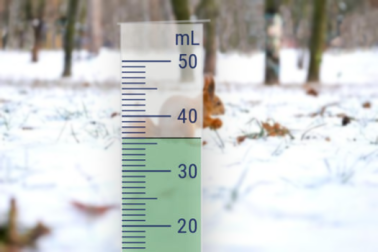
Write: 36 mL
